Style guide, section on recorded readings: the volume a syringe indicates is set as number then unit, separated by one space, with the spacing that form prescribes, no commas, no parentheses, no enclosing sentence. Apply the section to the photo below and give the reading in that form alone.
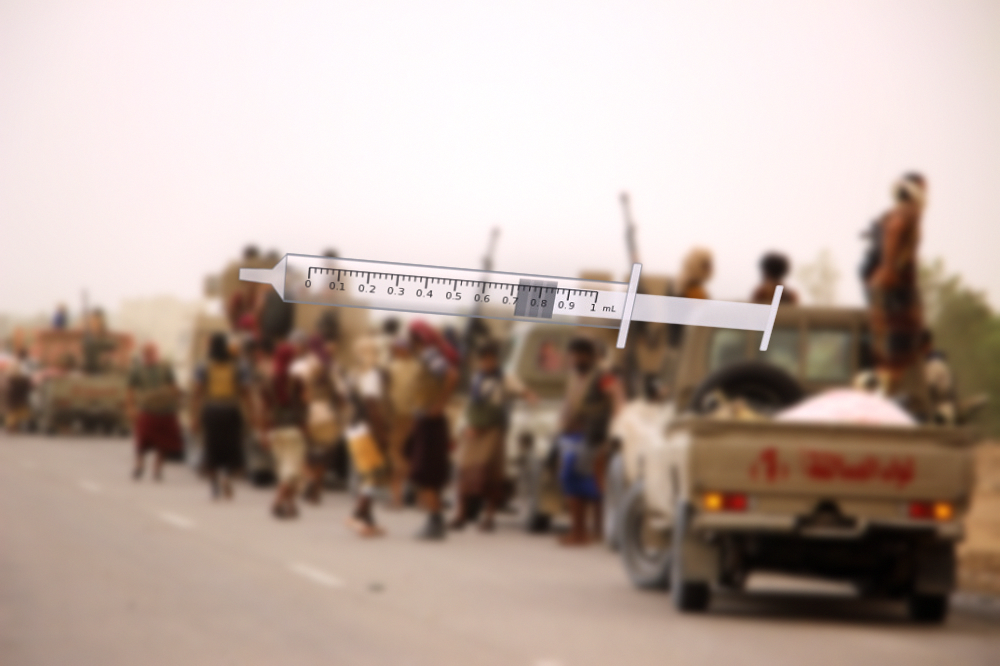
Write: 0.72 mL
